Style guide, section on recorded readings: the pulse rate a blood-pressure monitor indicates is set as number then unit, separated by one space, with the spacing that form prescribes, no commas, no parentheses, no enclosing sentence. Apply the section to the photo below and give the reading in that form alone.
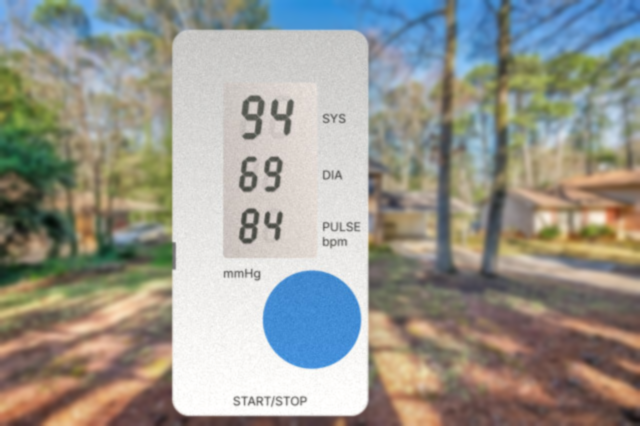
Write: 84 bpm
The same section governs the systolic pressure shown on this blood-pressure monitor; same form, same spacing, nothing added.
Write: 94 mmHg
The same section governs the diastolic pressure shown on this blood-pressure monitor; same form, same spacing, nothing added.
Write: 69 mmHg
